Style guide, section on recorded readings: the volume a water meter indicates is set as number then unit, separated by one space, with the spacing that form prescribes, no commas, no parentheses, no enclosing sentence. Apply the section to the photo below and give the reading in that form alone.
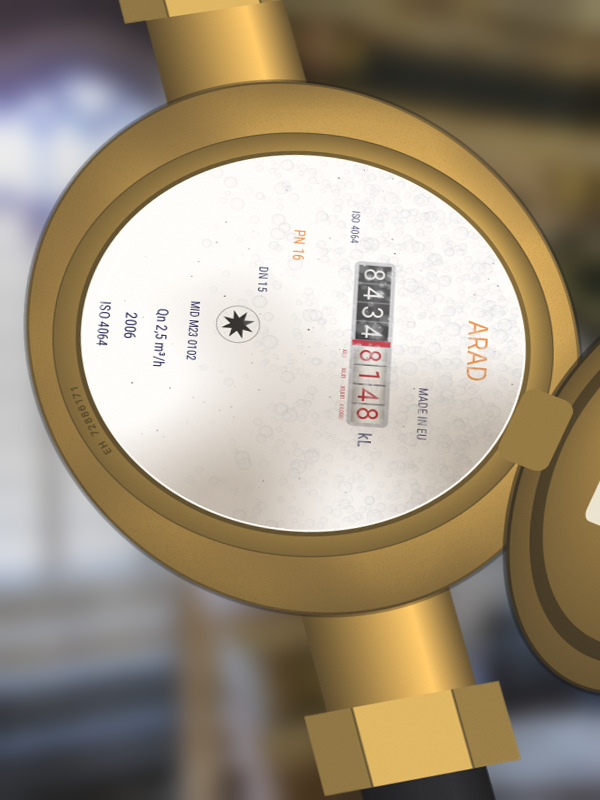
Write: 8434.8148 kL
